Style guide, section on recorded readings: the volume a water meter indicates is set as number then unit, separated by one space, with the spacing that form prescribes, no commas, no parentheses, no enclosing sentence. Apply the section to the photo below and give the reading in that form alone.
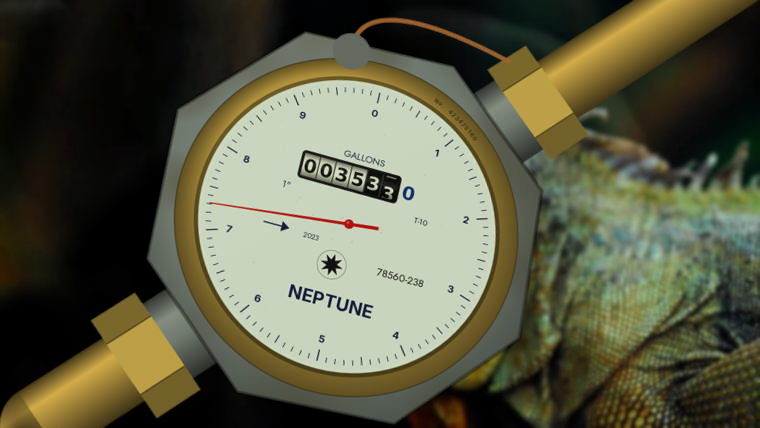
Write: 35327.3 gal
